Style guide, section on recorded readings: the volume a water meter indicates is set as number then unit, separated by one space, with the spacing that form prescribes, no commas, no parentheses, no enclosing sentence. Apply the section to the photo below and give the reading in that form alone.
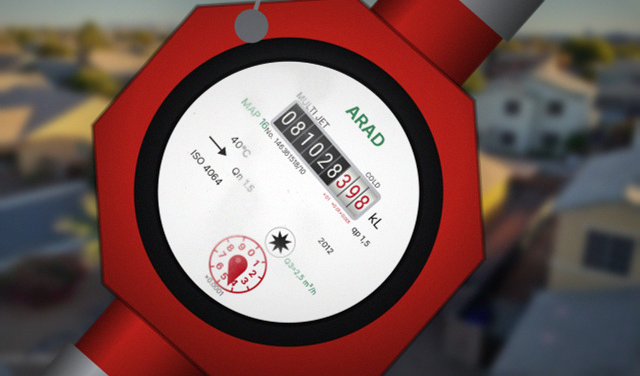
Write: 81028.3984 kL
